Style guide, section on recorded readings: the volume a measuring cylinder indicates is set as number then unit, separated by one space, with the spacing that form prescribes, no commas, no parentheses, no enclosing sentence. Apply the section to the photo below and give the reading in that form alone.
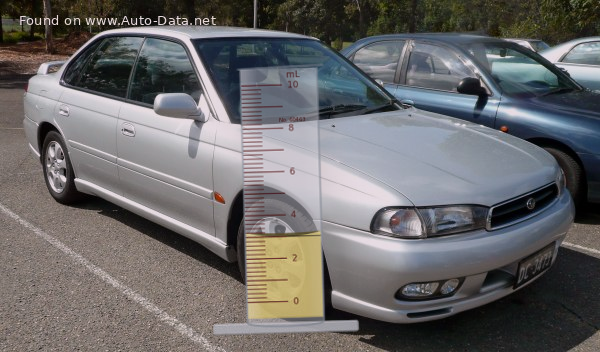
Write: 3 mL
